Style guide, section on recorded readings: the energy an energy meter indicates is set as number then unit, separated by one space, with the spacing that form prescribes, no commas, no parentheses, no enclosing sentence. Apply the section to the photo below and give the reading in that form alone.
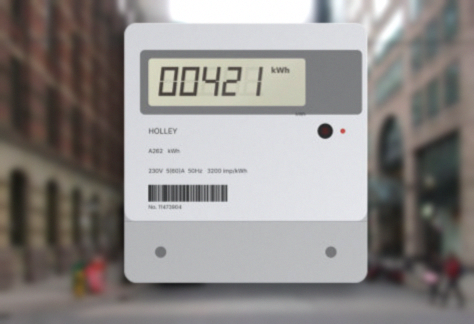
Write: 421 kWh
